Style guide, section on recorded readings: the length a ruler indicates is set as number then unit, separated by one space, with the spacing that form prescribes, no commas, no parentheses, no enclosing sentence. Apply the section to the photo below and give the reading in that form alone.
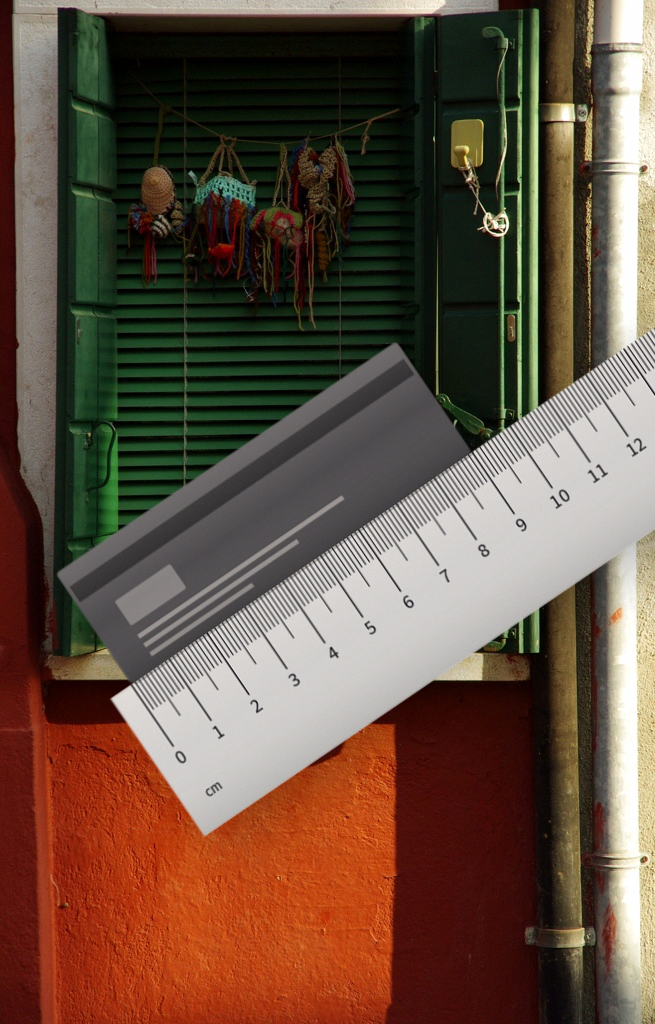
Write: 9 cm
